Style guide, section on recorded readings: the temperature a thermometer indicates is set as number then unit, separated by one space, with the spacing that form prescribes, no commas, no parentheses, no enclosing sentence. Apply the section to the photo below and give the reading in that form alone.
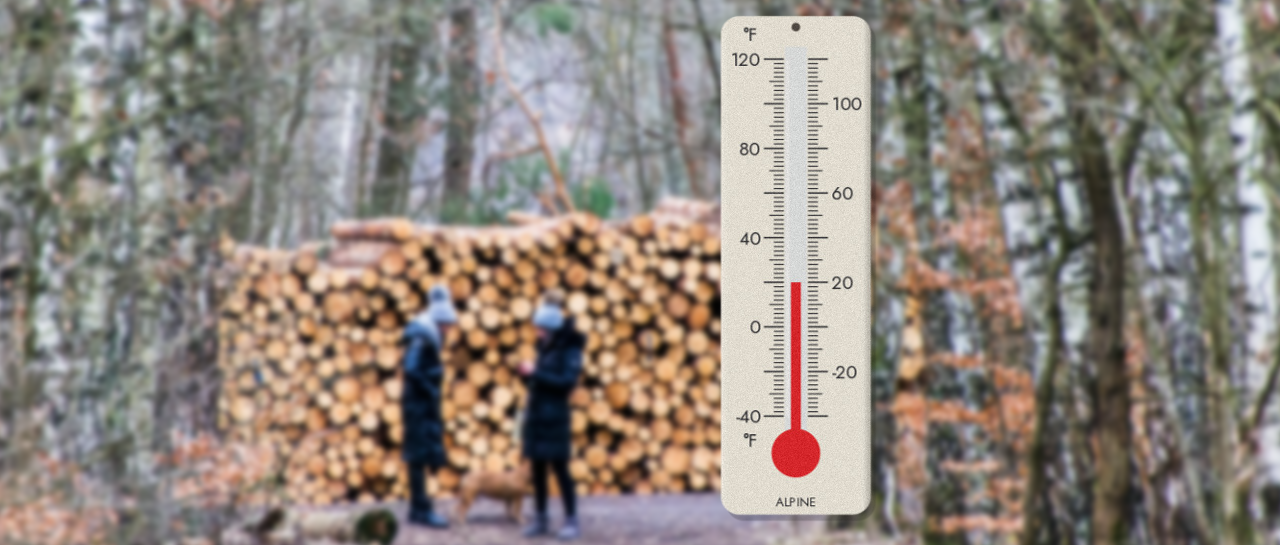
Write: 20 °F
